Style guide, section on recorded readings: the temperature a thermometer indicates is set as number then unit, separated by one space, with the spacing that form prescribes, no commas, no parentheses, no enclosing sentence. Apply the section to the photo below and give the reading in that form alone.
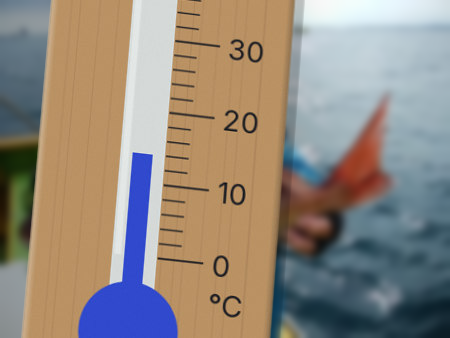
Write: 14 °C
